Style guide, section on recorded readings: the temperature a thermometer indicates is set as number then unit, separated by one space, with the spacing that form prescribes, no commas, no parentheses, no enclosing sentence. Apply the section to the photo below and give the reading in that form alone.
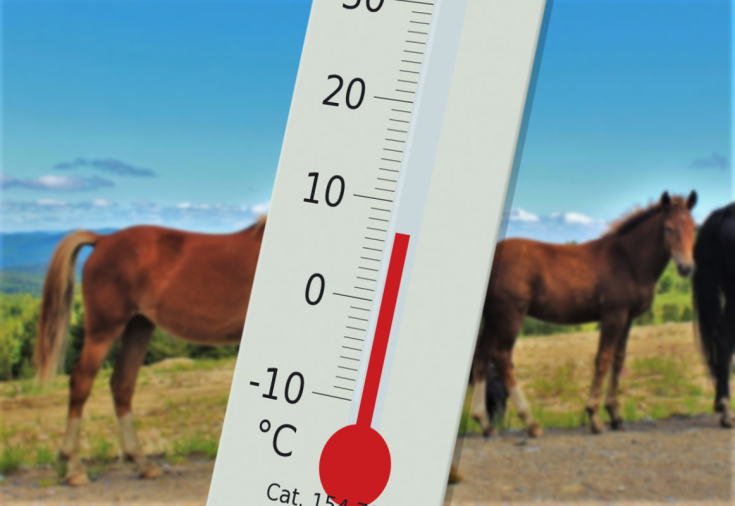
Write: 7 °C
